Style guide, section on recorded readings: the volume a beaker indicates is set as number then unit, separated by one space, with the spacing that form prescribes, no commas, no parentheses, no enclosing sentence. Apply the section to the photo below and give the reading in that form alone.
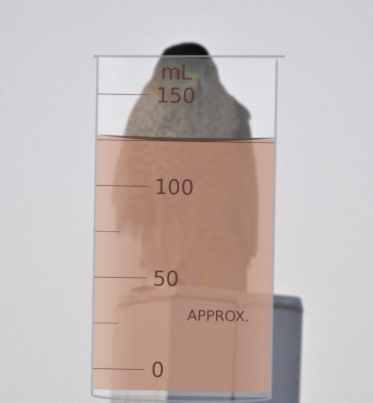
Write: 125 mL
